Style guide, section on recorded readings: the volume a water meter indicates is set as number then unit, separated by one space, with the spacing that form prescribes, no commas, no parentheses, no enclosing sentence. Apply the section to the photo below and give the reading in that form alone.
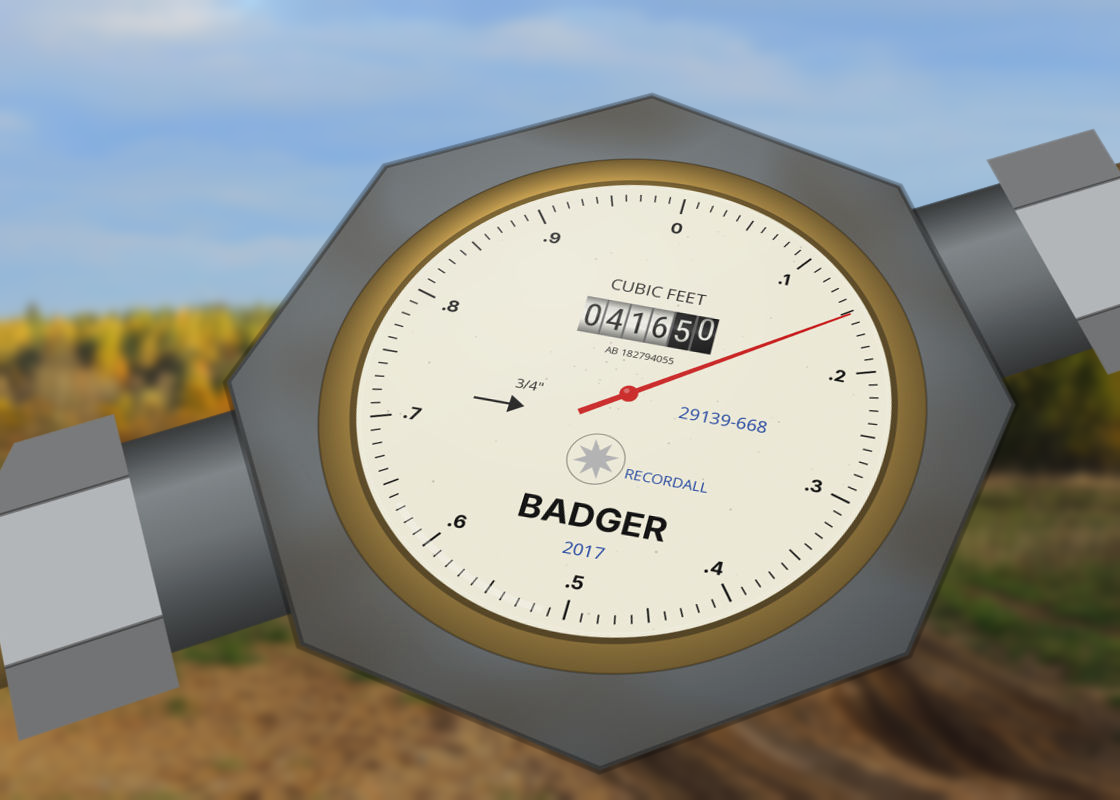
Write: 41650.15 ft³
